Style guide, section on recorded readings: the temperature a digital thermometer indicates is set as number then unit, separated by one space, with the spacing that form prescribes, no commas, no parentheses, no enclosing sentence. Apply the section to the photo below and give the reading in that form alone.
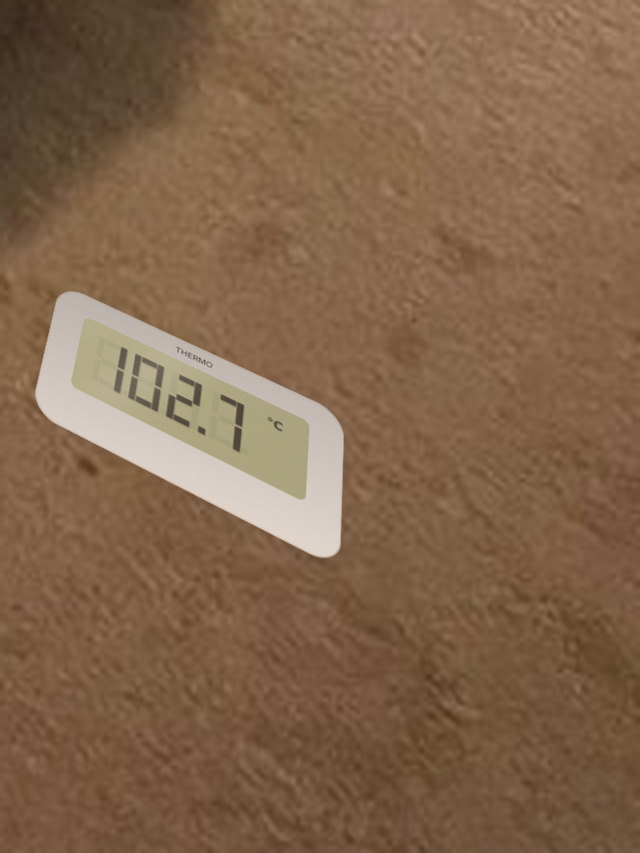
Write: 102.7 °C
